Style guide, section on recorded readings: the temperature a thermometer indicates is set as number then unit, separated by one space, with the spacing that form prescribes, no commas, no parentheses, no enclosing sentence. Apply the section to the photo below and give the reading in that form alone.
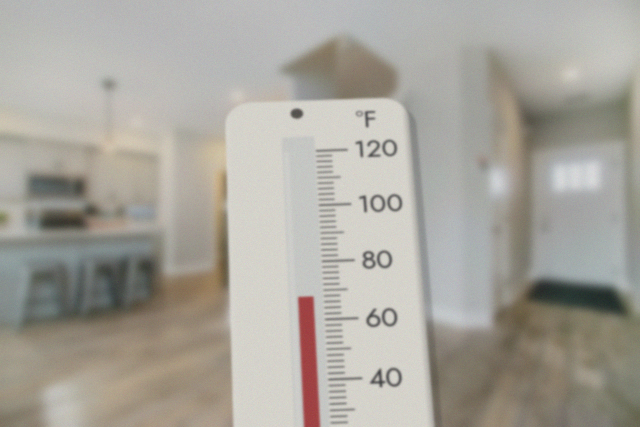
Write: 68 °F
